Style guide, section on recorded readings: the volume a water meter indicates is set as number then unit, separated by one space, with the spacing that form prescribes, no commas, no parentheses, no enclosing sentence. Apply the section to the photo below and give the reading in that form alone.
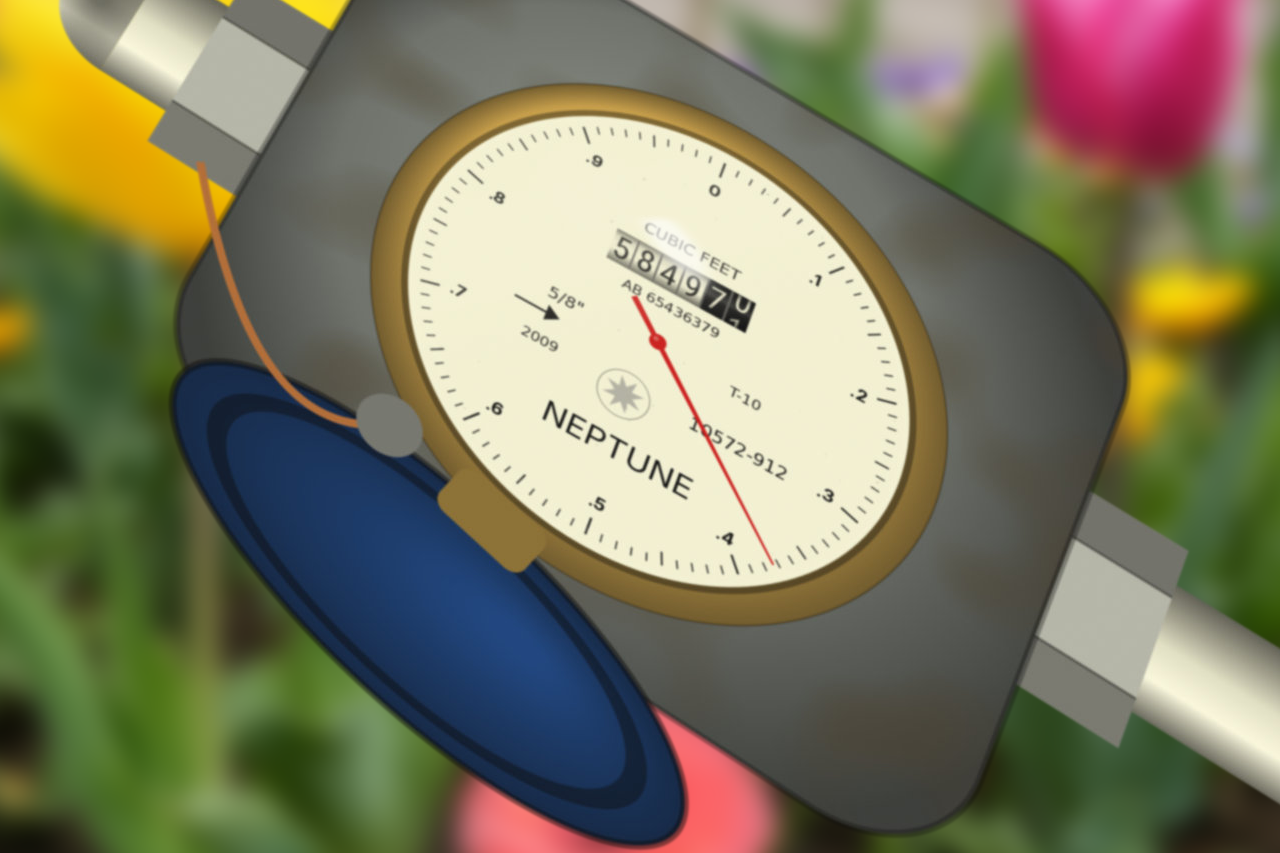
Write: 584970.37 ft³
